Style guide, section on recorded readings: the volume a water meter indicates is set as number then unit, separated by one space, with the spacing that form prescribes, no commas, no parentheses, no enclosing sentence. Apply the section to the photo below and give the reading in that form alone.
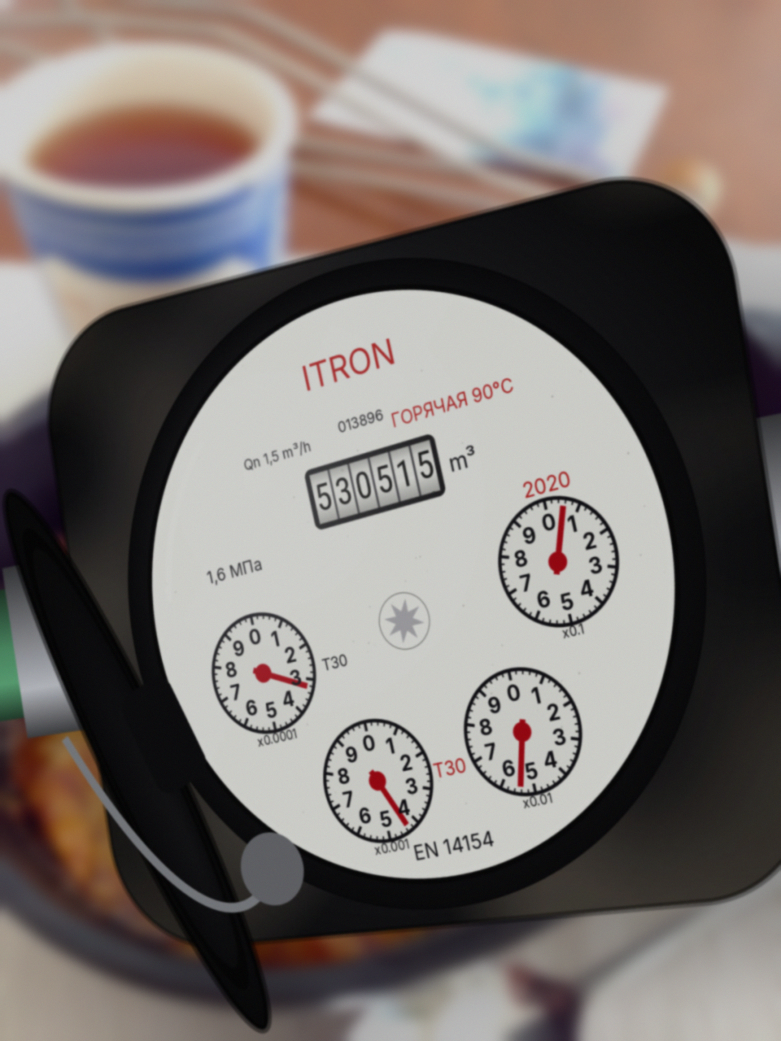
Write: 530515.0543 m³
